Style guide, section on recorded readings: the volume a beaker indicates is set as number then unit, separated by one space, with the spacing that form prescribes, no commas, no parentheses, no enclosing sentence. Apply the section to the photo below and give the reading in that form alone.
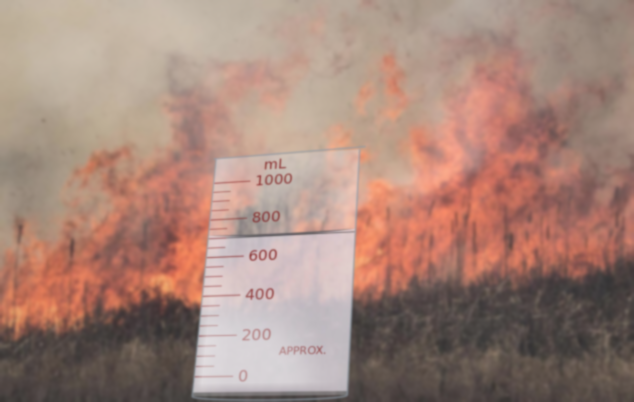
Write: 700 mL
